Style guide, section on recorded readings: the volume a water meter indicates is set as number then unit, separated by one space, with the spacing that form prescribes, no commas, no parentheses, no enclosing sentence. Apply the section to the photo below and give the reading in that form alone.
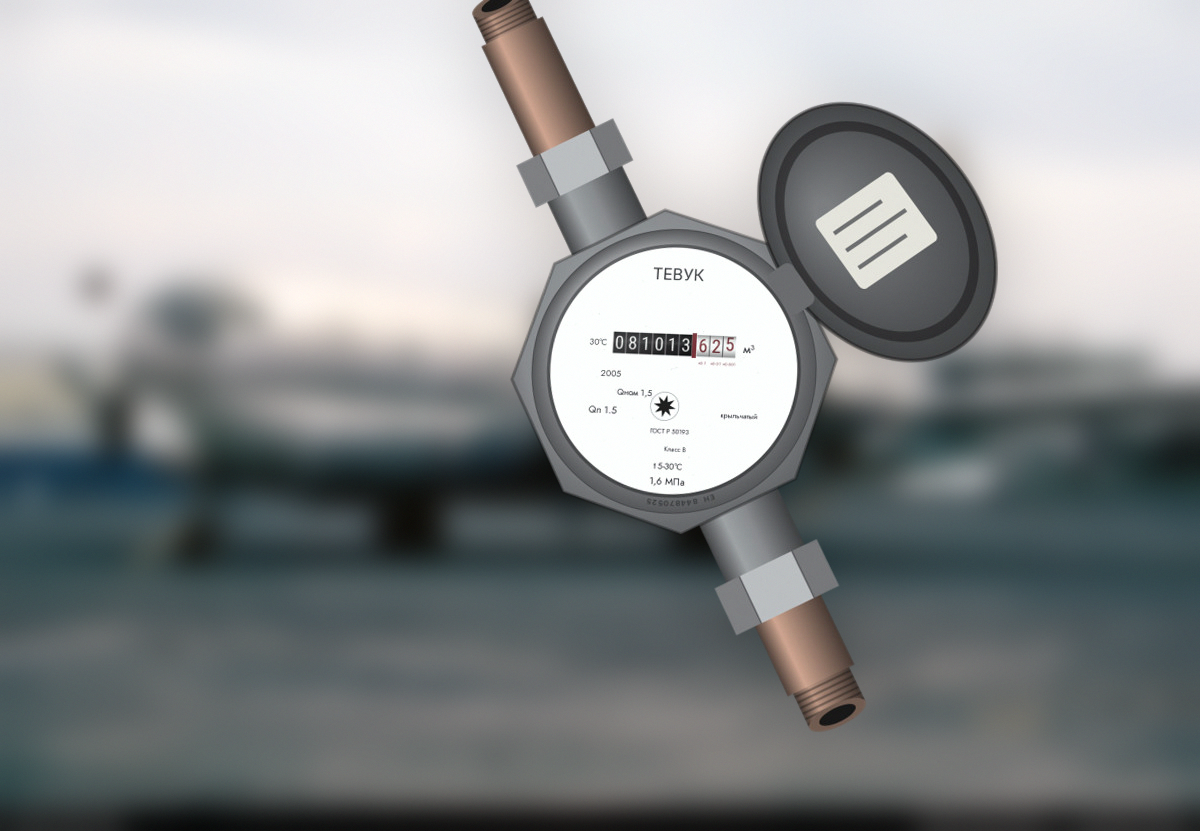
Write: 81013.625 m³
